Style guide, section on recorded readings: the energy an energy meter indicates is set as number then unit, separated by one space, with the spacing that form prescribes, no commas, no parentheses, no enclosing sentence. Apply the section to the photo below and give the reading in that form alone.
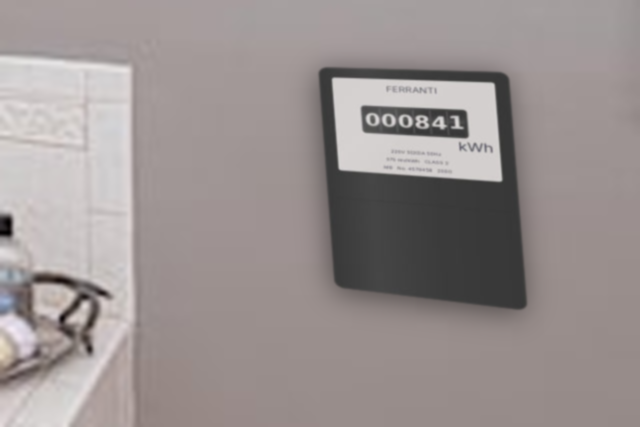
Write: 841 kWh
